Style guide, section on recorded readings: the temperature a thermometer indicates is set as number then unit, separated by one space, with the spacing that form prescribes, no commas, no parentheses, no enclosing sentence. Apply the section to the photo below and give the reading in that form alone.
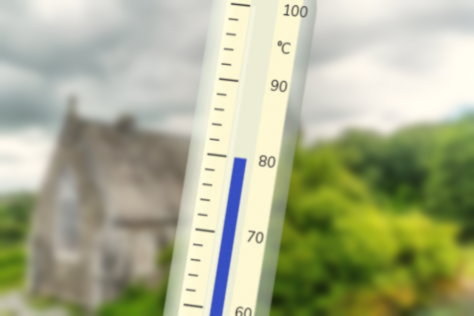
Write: 80 °C
